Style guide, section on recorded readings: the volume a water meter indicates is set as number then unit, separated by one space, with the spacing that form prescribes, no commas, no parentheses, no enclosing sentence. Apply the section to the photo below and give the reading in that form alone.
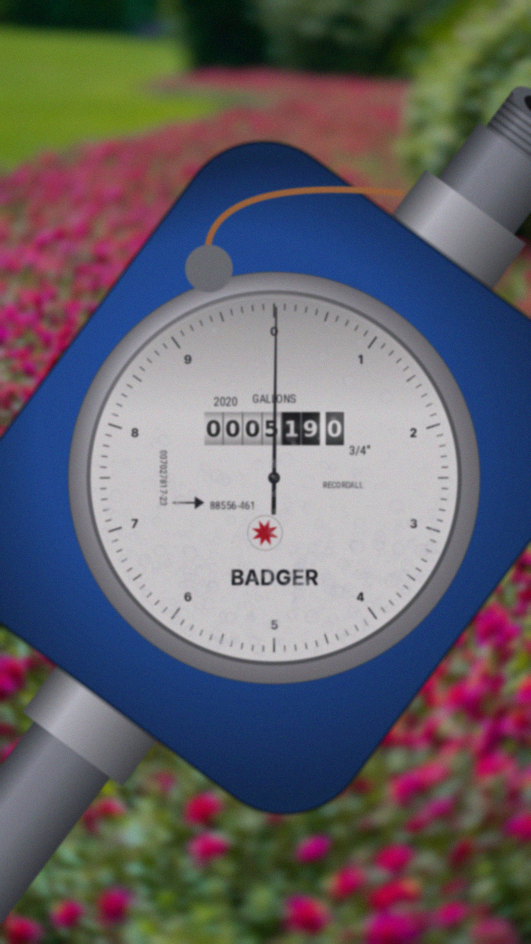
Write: 5190.0 gal
